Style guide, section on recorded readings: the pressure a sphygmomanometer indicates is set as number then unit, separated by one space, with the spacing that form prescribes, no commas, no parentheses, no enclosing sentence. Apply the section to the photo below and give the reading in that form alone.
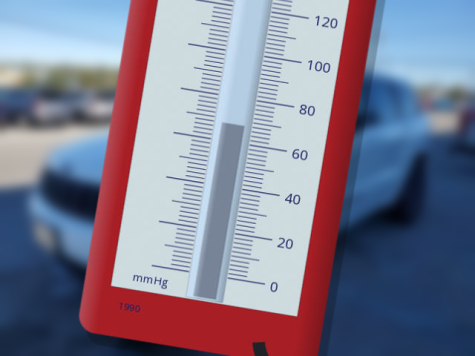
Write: 68 mmHg
